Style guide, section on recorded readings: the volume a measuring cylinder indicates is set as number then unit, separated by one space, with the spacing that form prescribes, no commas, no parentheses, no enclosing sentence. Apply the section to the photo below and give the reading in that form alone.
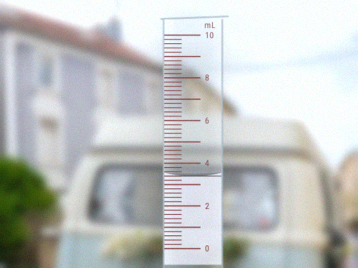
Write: 3.4 mL
